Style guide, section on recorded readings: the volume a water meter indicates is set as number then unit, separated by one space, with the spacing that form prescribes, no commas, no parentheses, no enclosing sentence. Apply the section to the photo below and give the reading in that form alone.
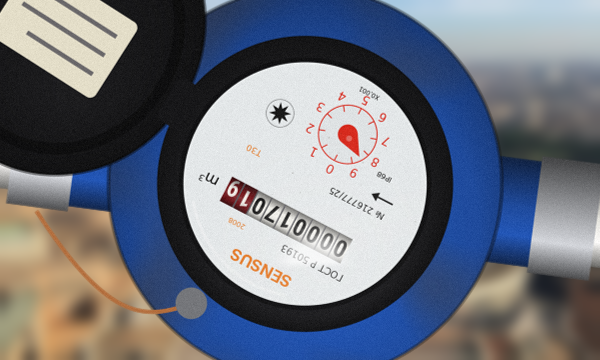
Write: 170.188 m³
